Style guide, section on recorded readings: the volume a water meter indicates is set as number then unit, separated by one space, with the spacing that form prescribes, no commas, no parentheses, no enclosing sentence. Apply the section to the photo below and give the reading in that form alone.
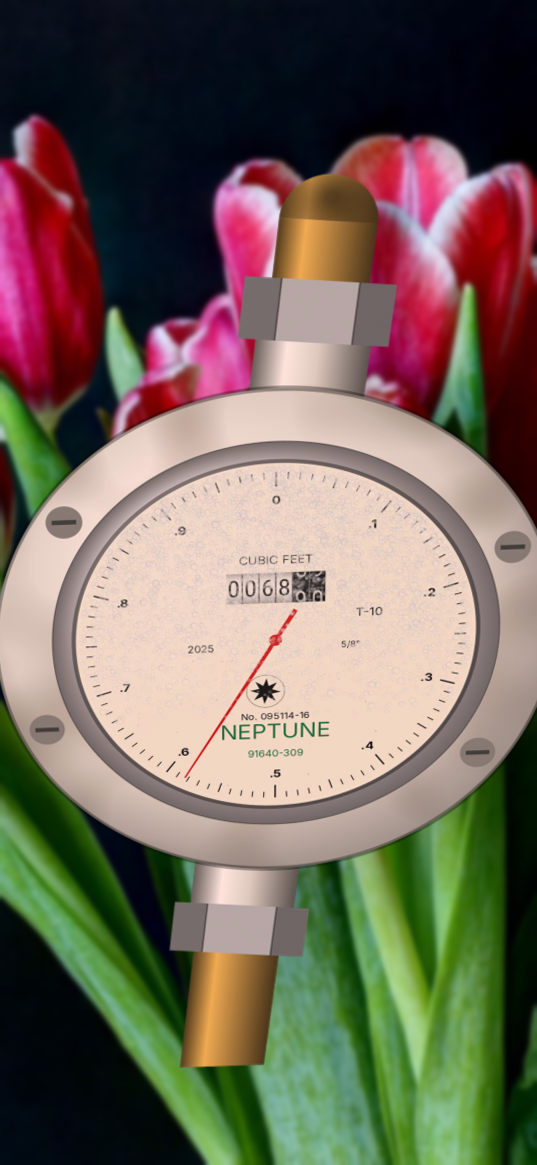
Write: 6889.58 ft³
